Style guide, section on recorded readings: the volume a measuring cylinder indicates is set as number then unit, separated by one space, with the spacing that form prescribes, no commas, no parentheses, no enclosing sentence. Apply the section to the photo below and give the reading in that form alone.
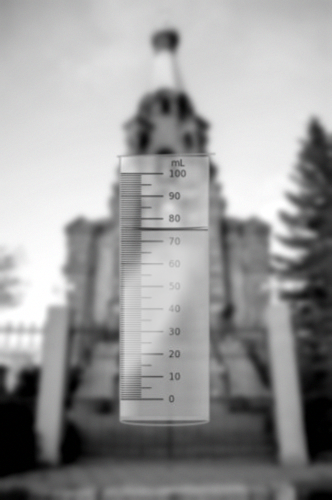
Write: 75 mL
